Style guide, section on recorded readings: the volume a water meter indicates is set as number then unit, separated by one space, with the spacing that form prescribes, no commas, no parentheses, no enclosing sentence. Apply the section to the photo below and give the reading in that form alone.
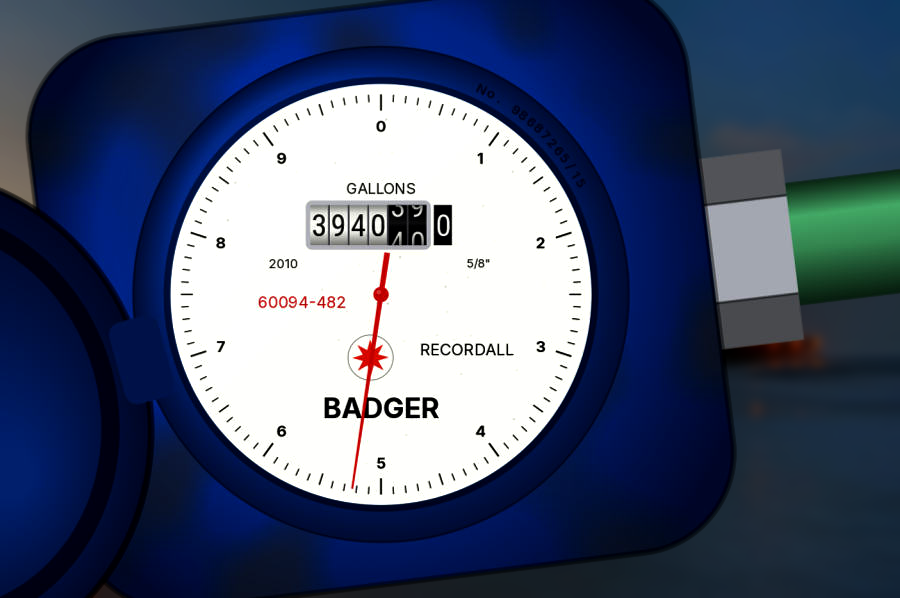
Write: 3940395.2 gal
